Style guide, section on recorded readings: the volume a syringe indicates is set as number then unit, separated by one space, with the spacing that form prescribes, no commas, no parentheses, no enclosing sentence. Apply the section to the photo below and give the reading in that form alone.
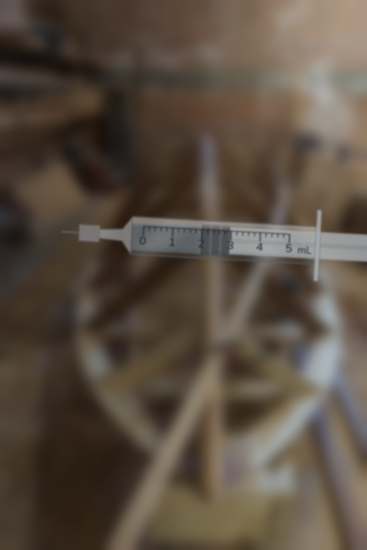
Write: 2 mL
